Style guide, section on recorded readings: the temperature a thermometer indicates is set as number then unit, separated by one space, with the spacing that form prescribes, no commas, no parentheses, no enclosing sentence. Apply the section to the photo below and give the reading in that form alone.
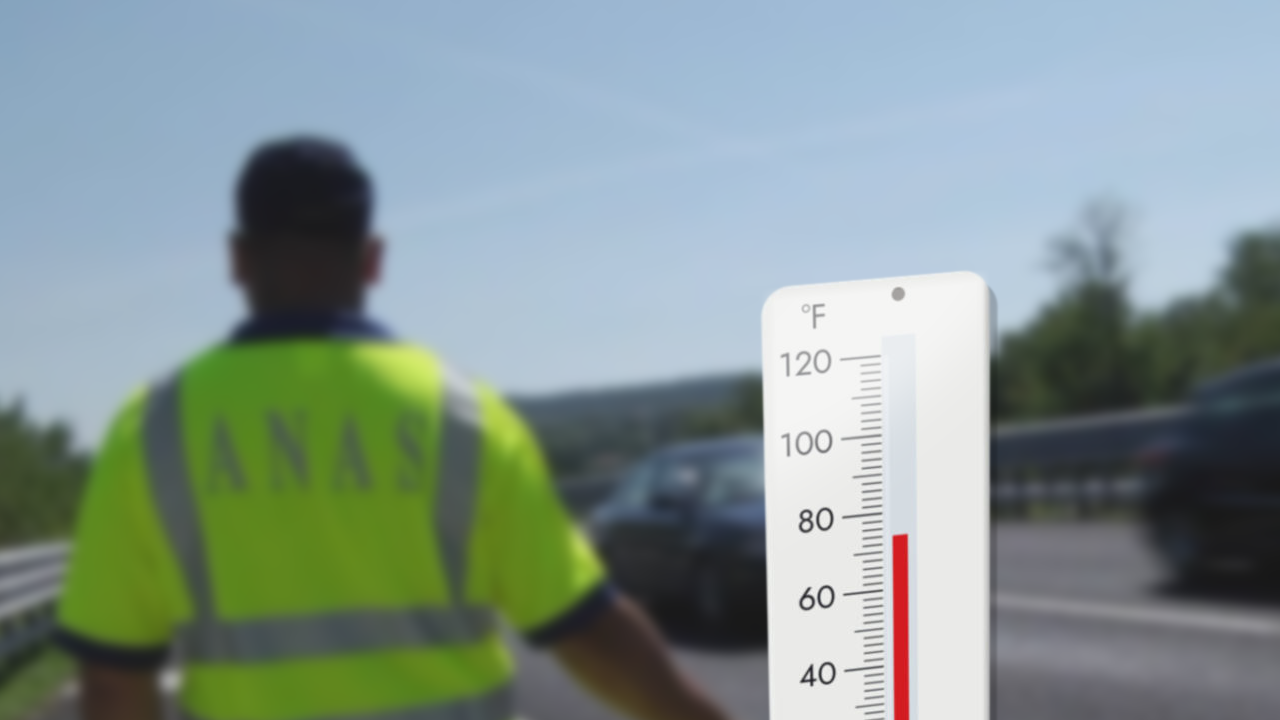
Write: 74 °F
